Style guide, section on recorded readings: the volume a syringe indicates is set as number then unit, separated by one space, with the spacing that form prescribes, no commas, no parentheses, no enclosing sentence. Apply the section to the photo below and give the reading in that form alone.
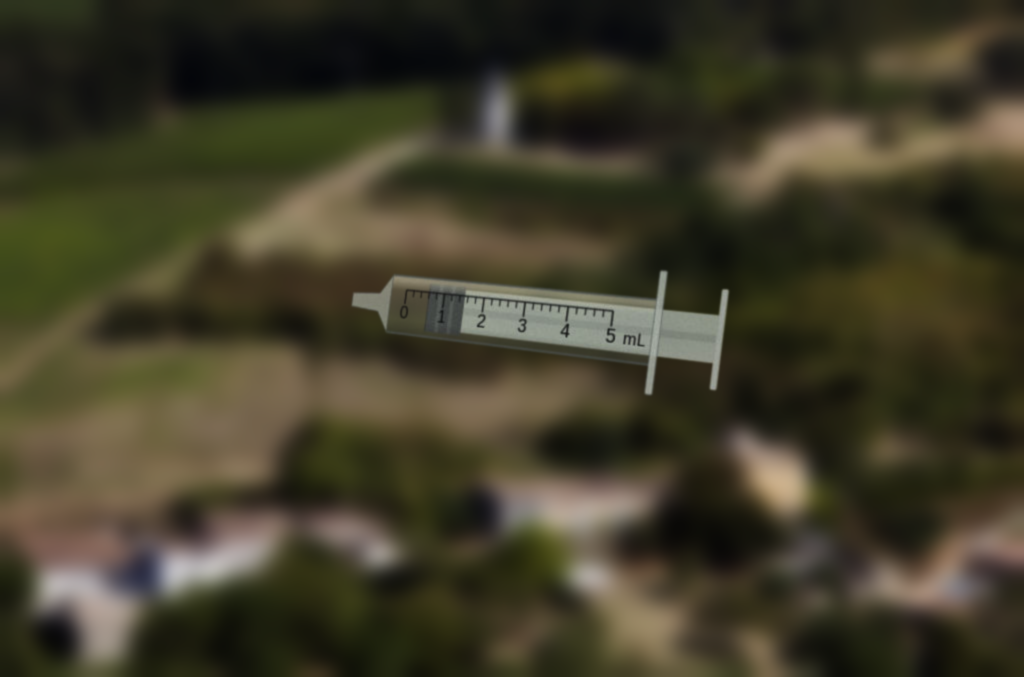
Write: 0.6 mL
